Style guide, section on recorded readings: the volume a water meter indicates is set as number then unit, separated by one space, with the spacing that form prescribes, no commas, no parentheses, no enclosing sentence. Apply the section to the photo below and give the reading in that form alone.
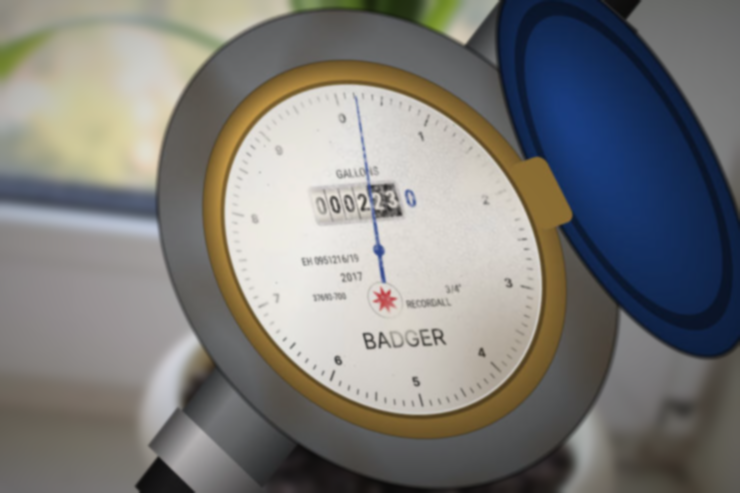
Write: 2230.2 gal
